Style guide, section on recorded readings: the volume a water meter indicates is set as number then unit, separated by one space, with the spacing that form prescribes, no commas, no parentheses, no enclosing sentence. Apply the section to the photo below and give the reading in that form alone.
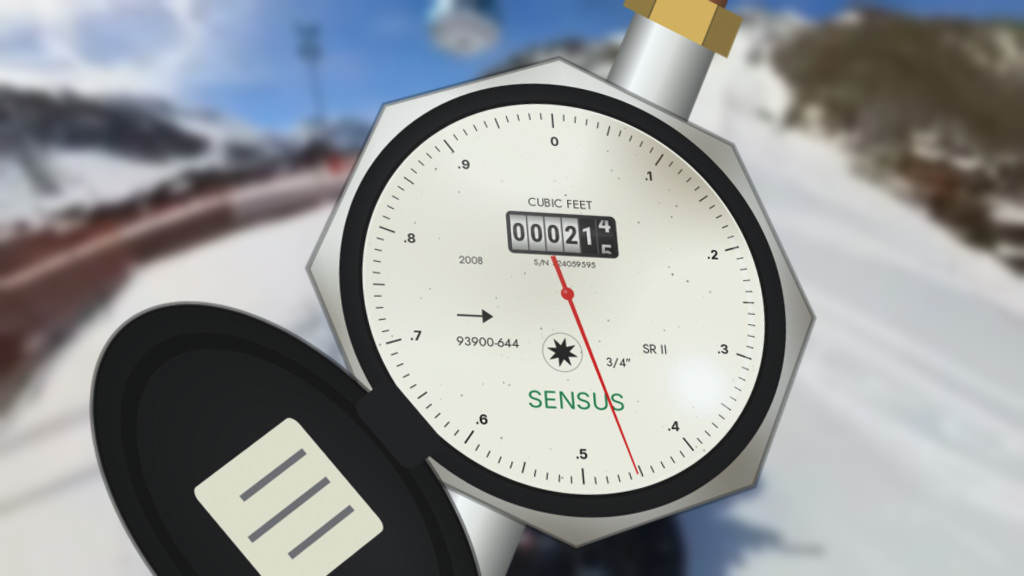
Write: 214.45 ft³
